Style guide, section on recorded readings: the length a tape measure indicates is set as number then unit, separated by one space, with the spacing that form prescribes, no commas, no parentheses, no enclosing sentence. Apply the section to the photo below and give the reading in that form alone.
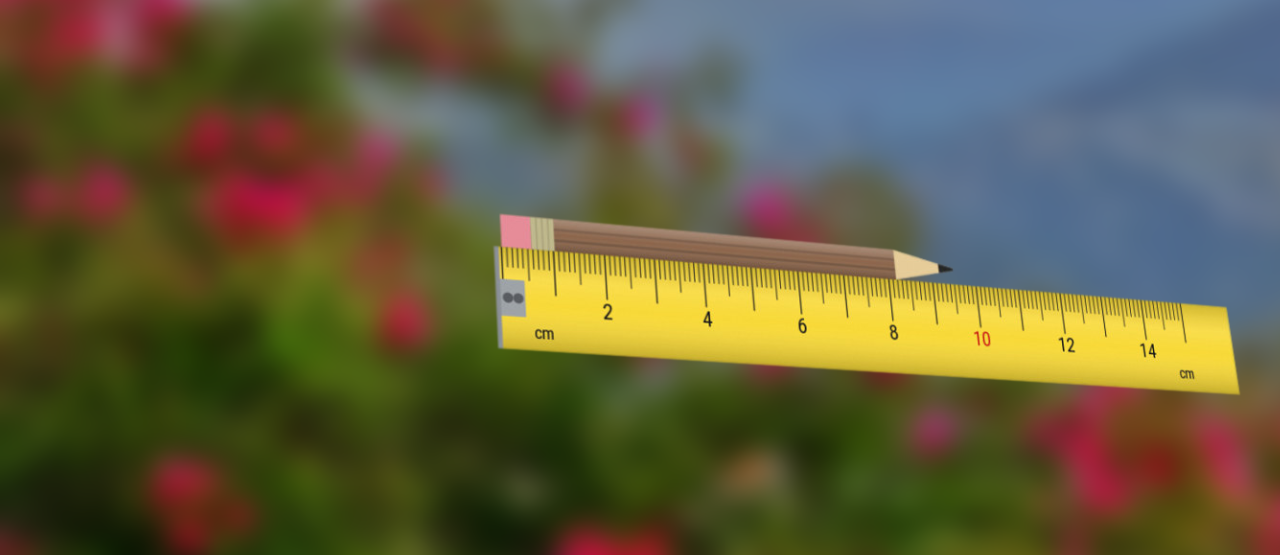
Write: 9.5 cm
